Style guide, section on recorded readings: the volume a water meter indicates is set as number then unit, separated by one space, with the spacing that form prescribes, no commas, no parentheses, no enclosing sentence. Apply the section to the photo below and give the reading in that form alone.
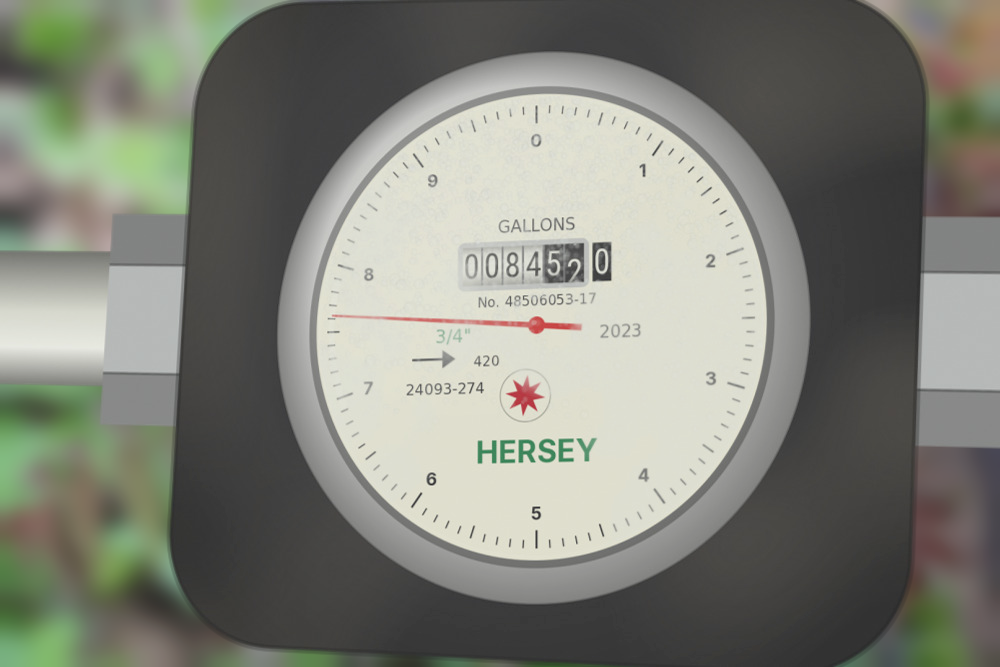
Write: 84517.6 gal
